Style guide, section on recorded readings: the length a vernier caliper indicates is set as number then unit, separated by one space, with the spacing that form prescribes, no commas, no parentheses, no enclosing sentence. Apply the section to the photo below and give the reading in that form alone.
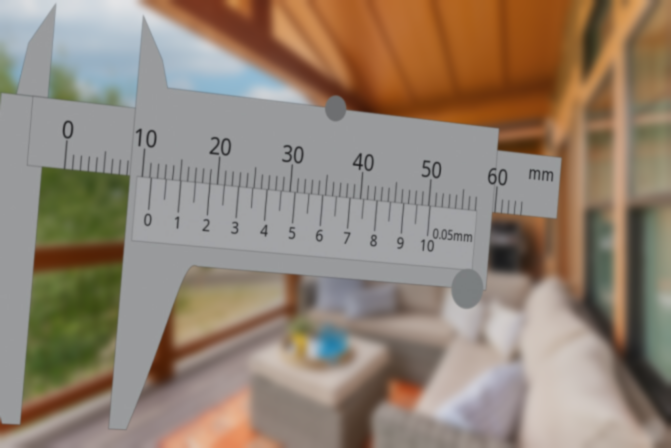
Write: 11.2 mm
